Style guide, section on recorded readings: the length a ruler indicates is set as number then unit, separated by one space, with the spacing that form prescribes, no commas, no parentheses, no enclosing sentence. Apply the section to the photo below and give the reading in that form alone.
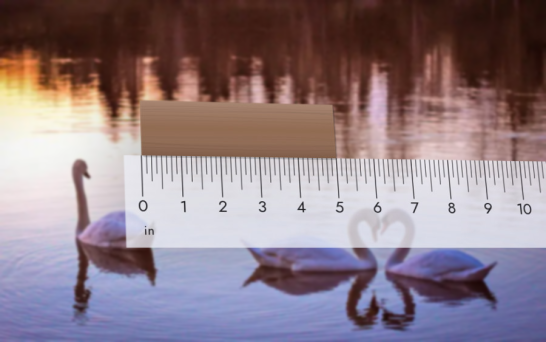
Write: 5 in
